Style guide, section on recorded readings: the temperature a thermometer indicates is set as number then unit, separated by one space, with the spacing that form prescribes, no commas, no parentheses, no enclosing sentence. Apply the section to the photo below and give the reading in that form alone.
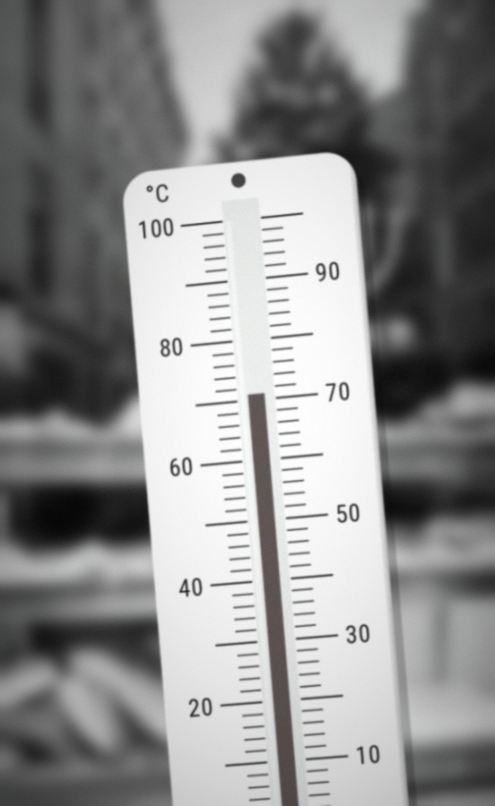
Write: 71 °C
